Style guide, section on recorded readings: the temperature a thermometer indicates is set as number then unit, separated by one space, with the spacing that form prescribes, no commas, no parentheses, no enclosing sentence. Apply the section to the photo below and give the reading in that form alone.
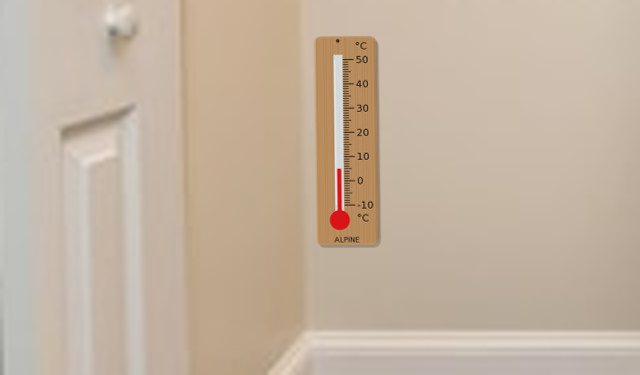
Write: 5 °C
